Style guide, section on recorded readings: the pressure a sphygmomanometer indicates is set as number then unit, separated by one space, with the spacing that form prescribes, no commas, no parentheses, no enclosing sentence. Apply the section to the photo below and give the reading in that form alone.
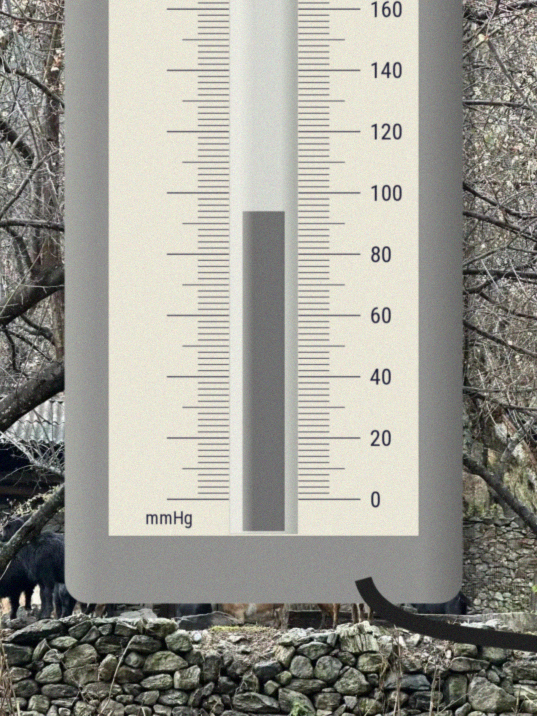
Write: 94 mmHg
